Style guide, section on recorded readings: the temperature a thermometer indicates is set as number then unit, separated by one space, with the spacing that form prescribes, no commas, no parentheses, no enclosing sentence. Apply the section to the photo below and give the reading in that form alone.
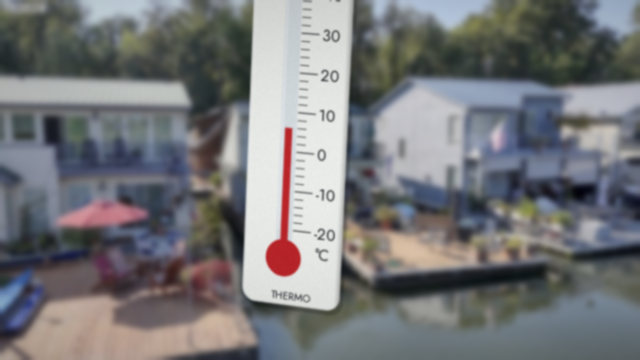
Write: 6 °C
